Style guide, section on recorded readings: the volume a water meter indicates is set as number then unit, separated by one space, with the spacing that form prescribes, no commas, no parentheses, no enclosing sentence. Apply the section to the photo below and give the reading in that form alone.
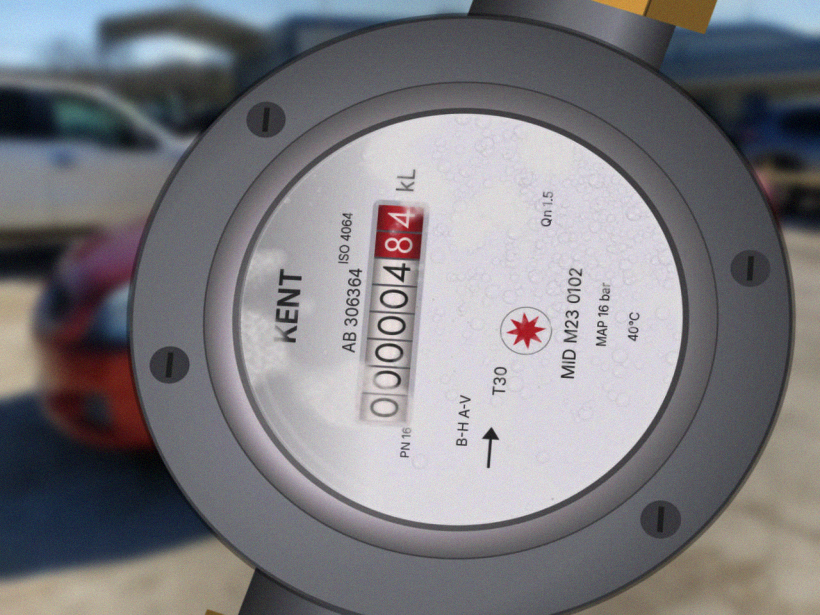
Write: 4.84 kL
